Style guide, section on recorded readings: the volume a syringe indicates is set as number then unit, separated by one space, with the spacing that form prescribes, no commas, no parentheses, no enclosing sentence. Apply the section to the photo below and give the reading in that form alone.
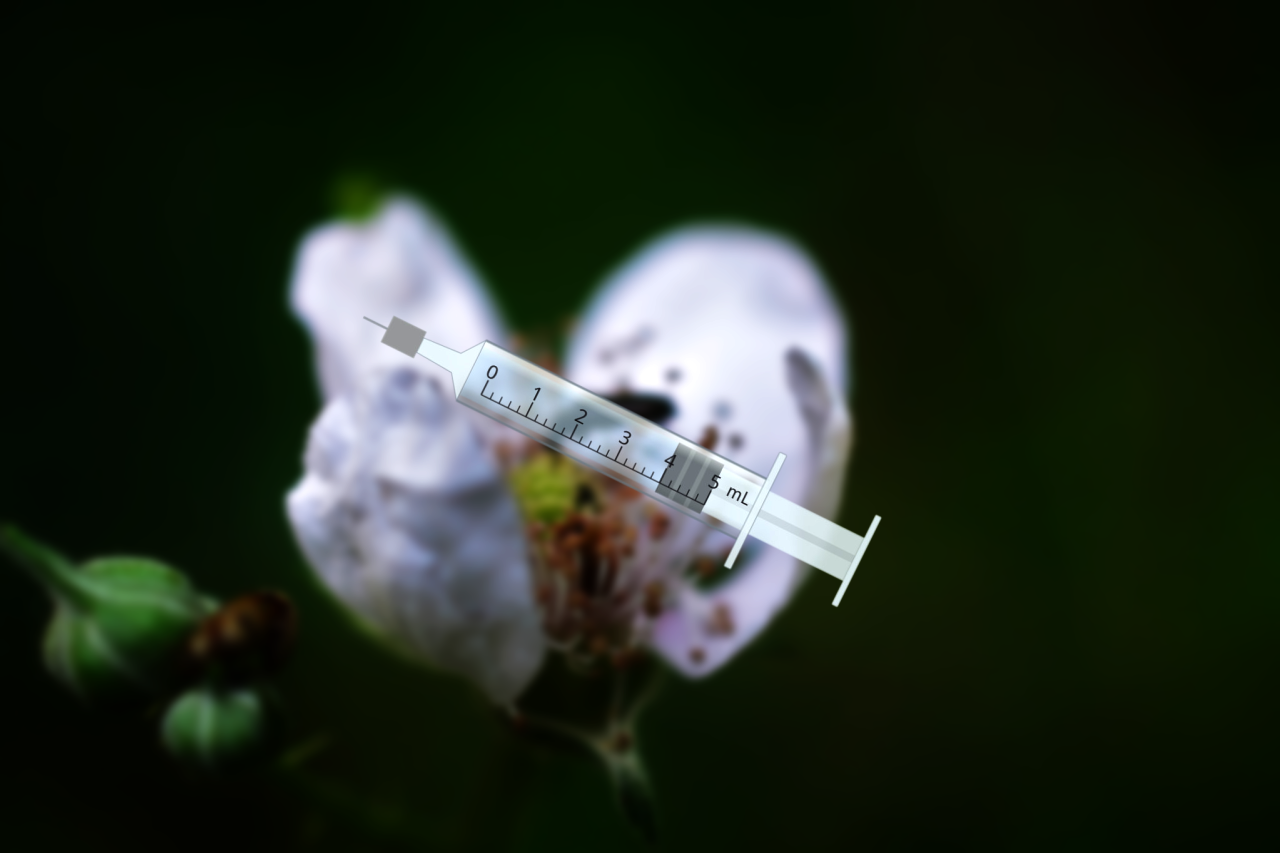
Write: 4 mL
